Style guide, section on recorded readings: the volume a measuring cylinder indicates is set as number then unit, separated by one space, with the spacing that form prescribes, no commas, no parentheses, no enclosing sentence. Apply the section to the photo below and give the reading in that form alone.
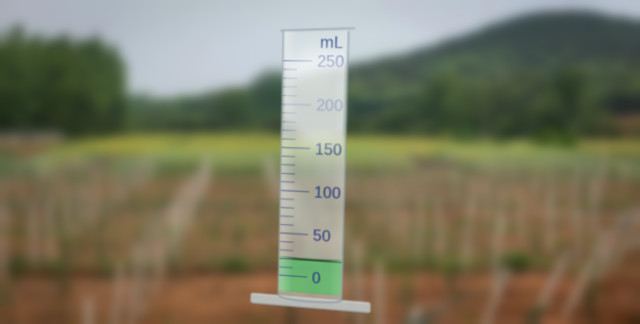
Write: 20 mL
